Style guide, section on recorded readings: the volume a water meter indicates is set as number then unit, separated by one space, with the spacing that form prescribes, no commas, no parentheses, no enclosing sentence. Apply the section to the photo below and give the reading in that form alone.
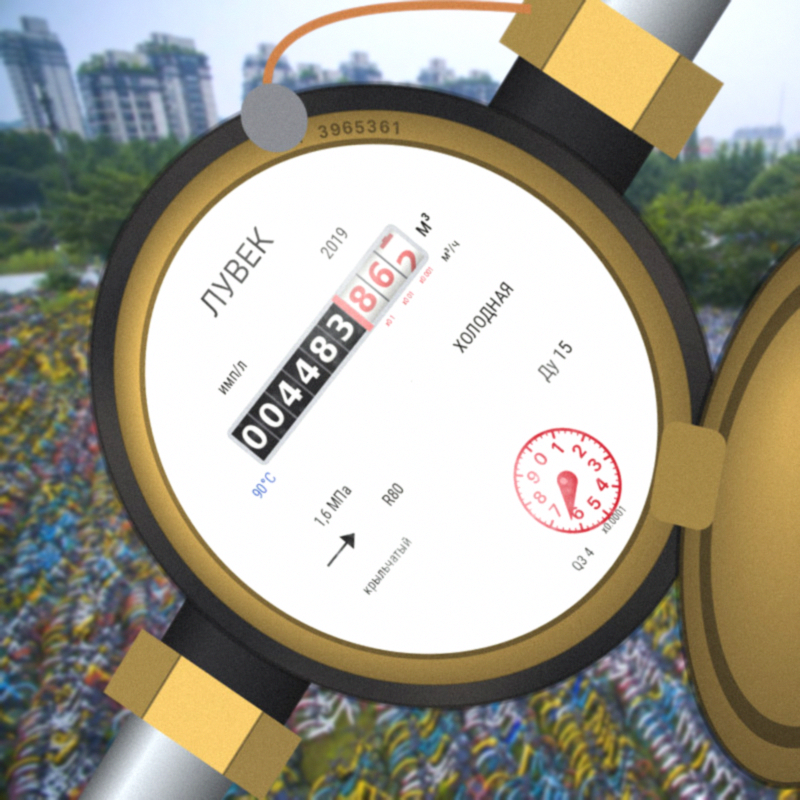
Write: 4483.8616 m³
